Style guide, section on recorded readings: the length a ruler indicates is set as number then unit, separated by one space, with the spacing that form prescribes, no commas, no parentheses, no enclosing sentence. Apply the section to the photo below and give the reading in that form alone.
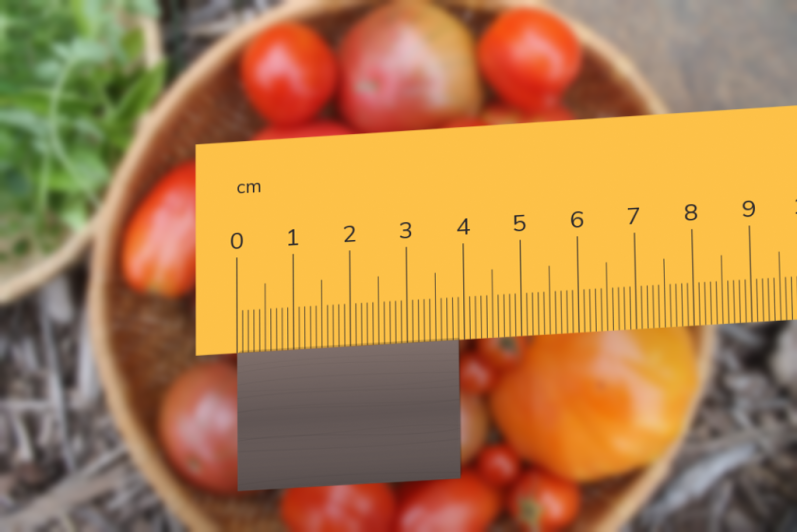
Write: 3.9 cm
